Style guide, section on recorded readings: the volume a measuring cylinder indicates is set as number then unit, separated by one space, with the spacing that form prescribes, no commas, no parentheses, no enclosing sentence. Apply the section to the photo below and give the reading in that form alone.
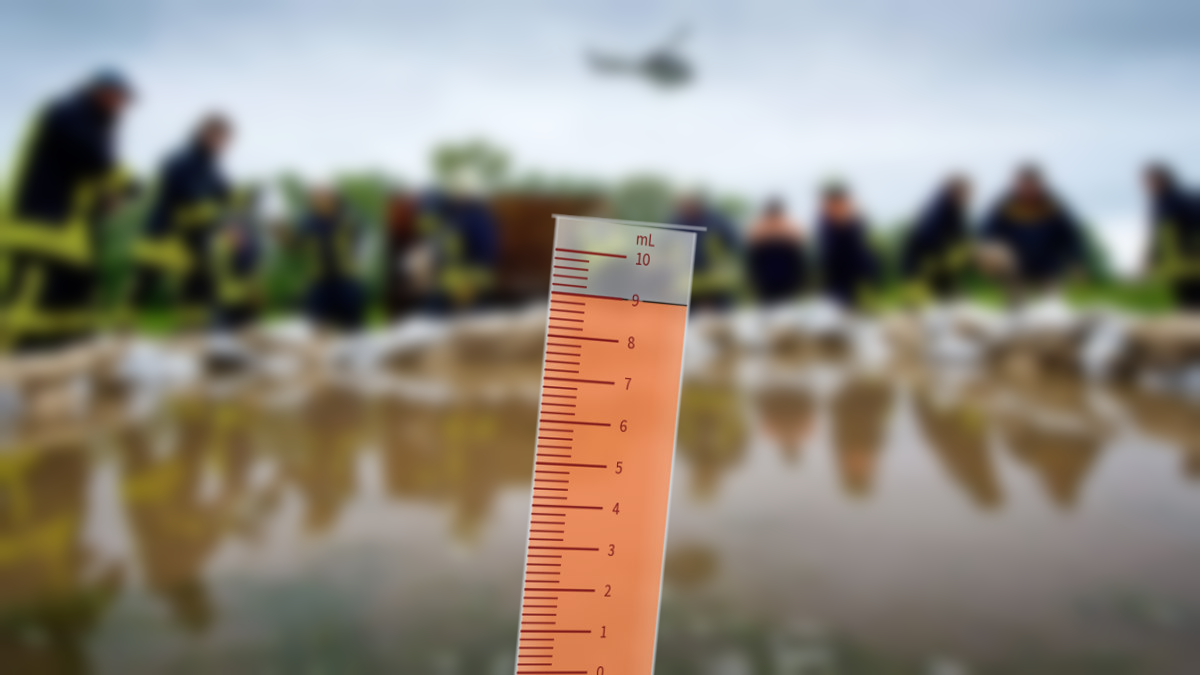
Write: 9 mL
